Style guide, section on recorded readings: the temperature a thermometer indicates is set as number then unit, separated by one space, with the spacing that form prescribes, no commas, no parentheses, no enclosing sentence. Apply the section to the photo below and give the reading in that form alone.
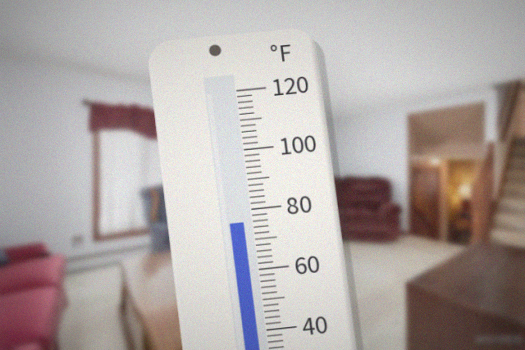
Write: 76 °F
